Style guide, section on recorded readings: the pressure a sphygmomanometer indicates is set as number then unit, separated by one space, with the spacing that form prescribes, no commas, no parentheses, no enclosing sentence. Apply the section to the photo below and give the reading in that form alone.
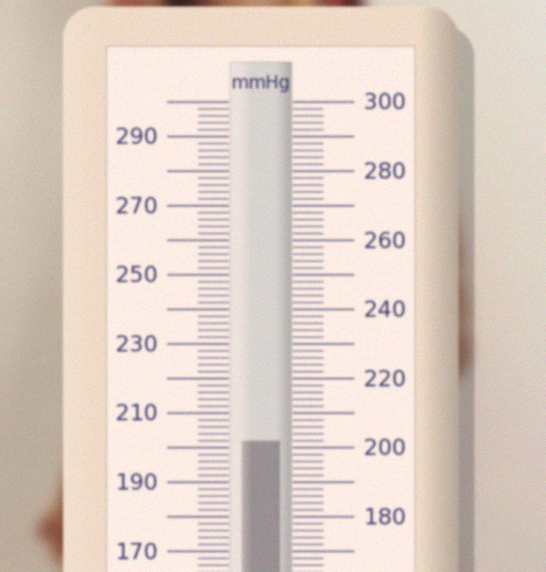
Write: 202 mmHg
